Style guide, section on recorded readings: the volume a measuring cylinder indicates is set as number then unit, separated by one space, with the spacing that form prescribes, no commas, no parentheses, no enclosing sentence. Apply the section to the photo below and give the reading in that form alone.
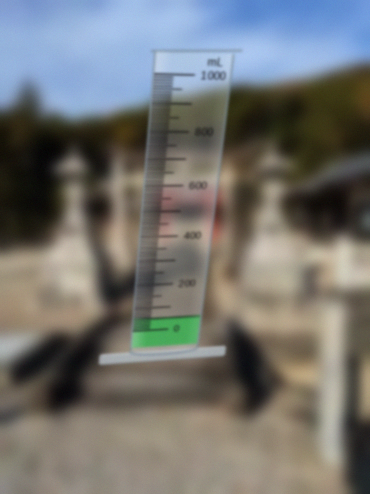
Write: 50 mL
